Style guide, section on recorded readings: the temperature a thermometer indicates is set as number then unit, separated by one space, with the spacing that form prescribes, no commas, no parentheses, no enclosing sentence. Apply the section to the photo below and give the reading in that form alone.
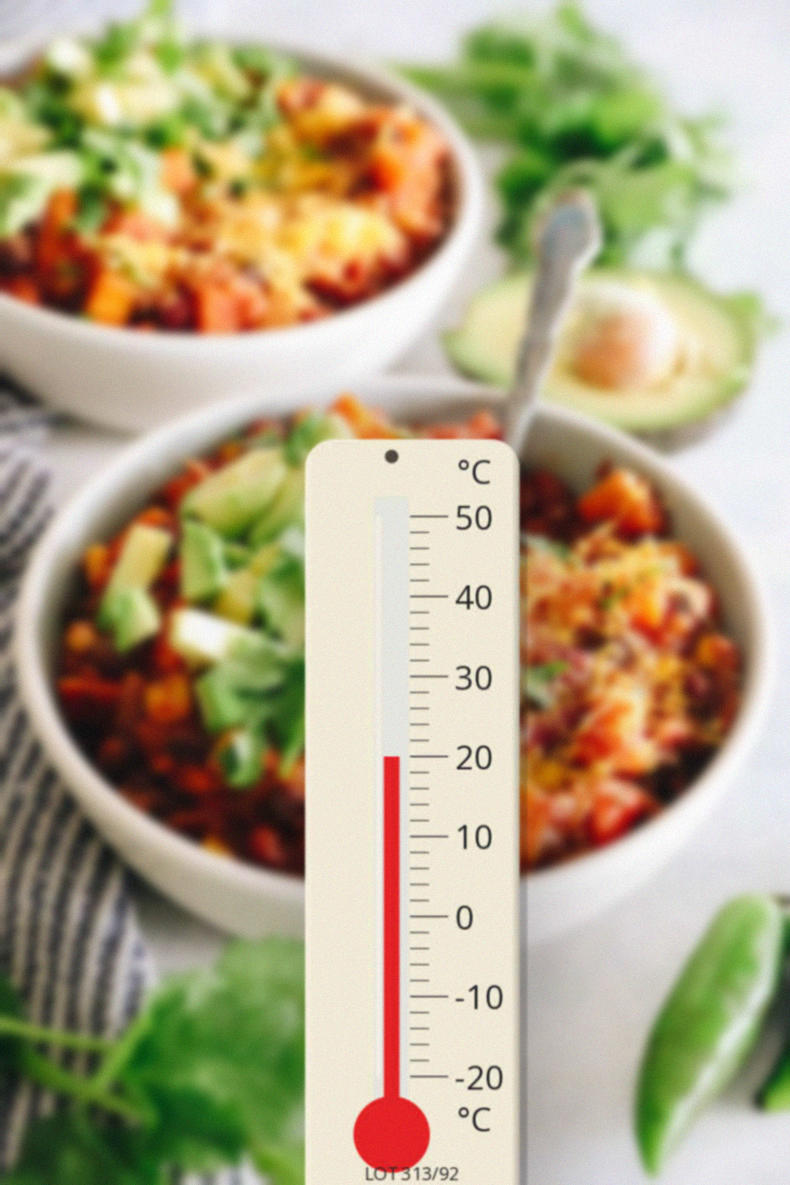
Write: 20 °C
